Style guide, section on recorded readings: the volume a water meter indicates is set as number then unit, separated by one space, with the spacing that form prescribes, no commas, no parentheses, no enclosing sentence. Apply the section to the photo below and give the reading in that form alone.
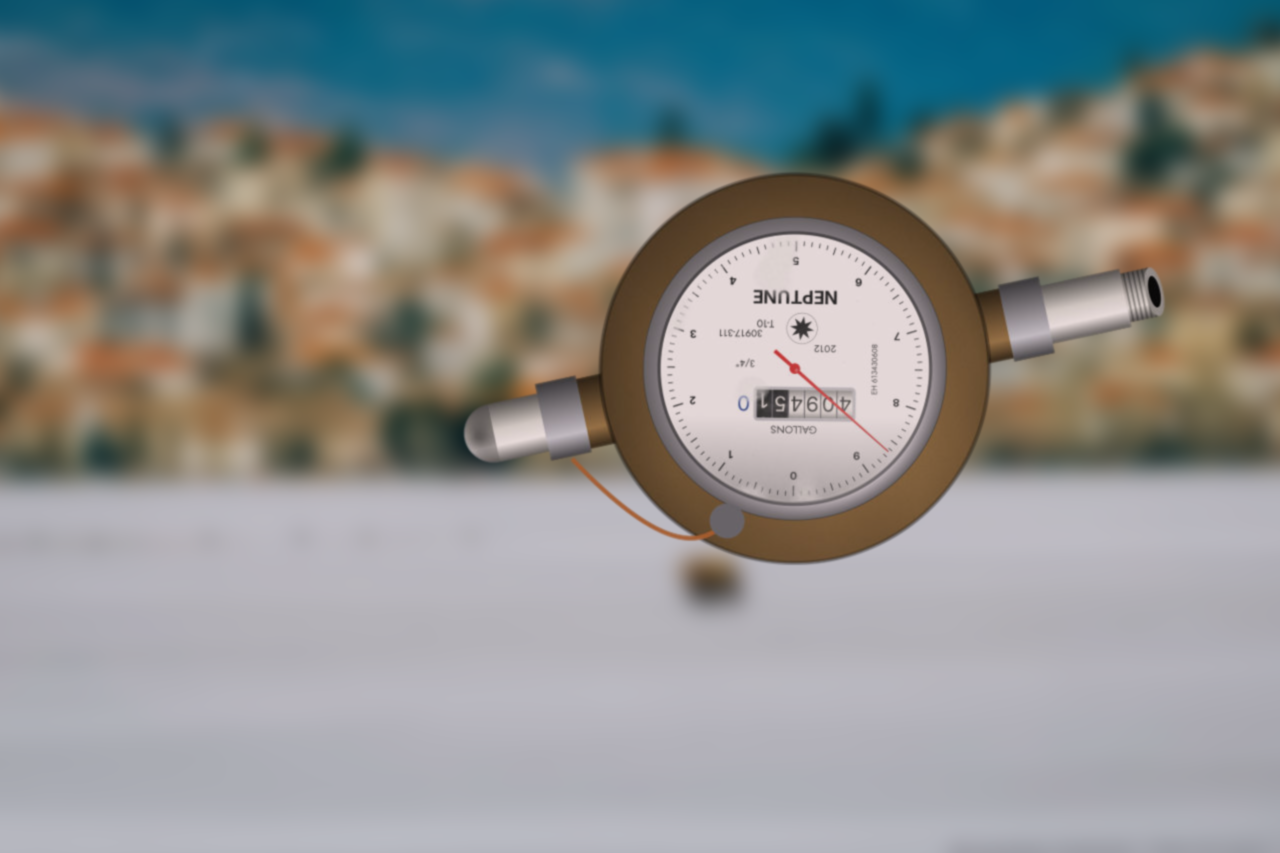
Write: 4094508.6 gal
